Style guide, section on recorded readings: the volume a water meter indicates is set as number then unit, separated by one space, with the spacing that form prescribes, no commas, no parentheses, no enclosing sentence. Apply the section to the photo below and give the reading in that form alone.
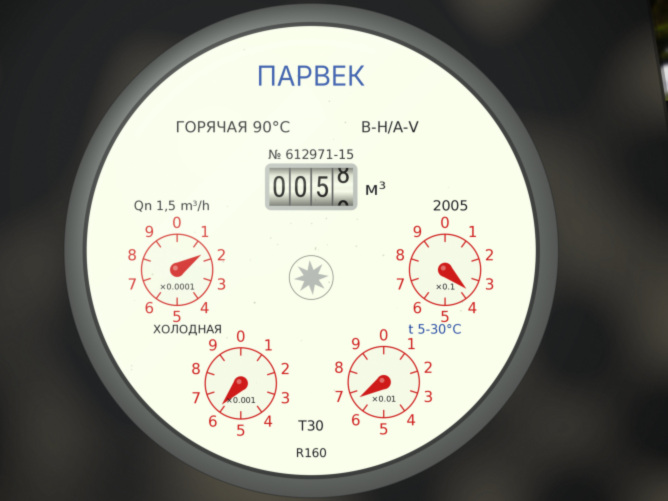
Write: 58.3661 m³
